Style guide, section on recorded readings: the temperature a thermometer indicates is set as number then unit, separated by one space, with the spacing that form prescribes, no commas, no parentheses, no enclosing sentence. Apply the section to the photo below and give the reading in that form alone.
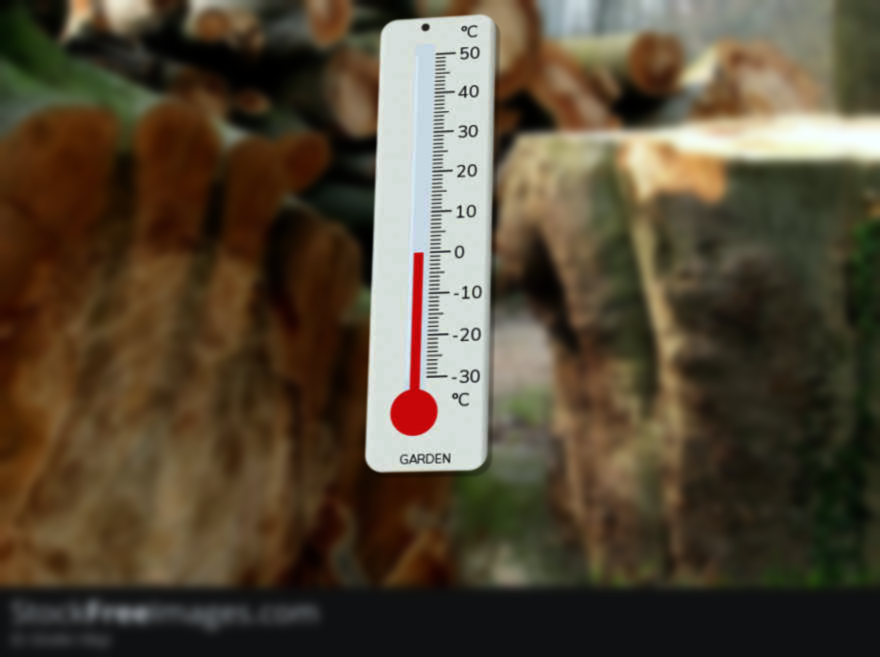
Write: 0 °C
